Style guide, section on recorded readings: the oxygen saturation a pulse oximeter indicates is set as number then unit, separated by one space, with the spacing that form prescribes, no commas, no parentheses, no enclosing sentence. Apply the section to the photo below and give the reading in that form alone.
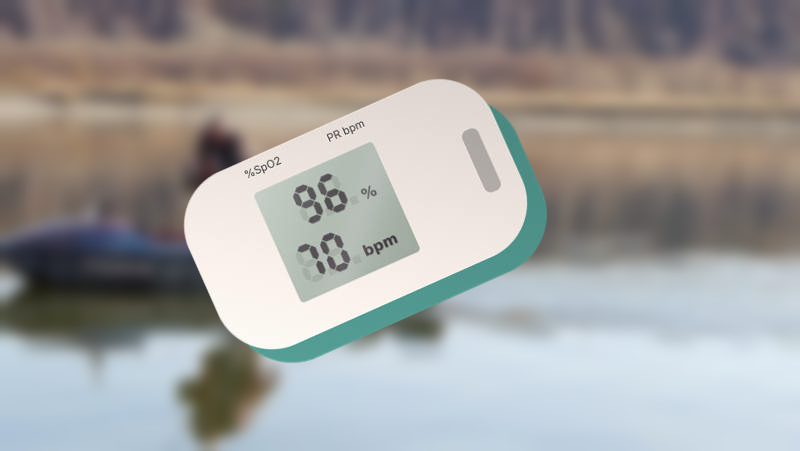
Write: 96 %
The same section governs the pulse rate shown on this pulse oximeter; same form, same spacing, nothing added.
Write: 70 bpm
